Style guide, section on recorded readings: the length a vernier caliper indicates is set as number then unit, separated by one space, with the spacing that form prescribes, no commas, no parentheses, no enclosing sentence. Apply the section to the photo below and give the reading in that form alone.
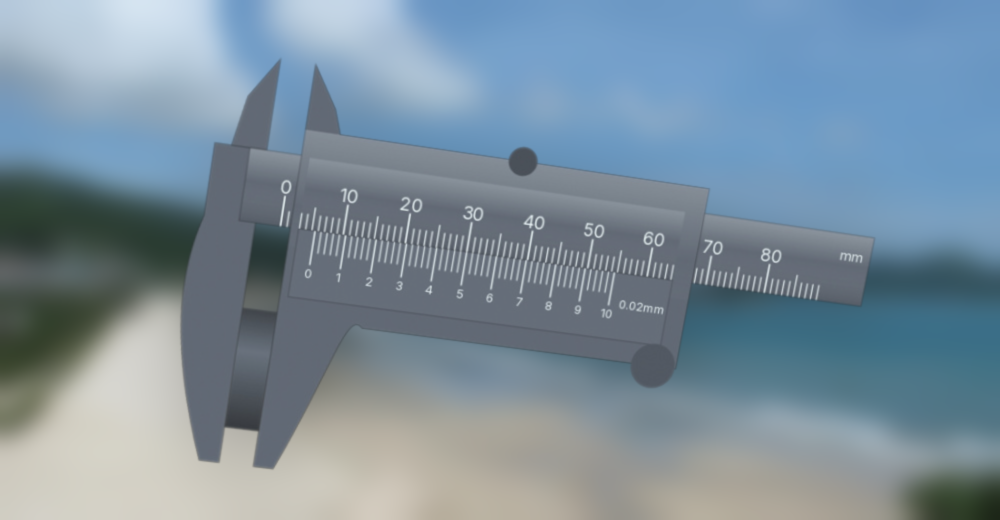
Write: 5.5 mm
